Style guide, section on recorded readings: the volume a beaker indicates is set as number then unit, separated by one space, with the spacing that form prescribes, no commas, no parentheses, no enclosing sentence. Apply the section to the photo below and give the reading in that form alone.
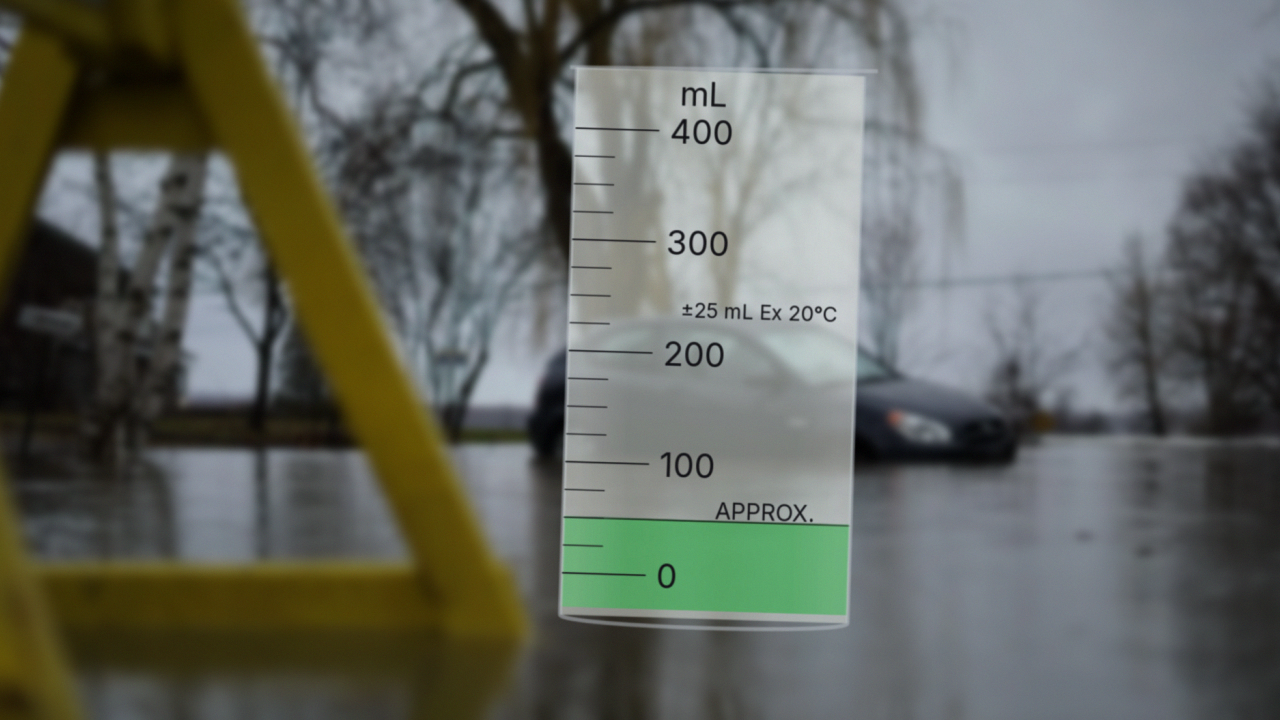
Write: 50 mL
